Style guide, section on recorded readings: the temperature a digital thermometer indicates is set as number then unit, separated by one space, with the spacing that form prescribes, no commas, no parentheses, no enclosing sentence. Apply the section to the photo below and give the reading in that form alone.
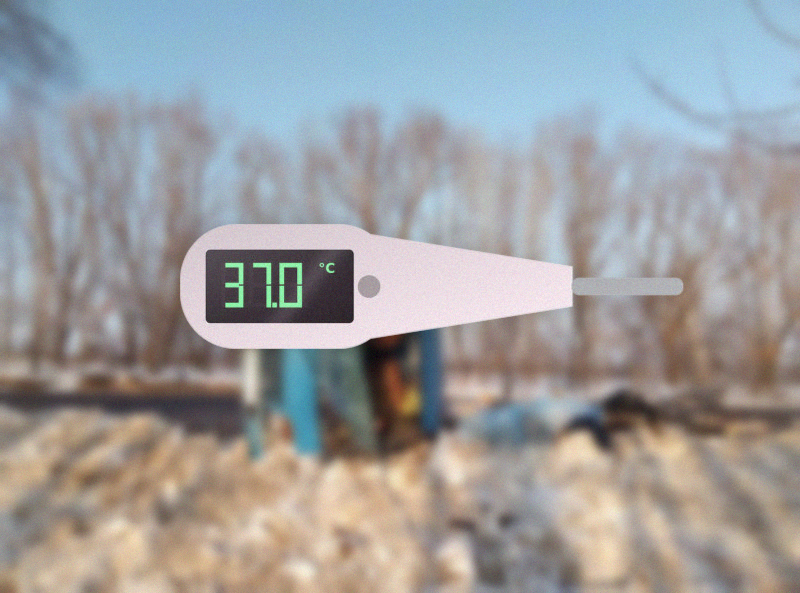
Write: 37.0 °C
